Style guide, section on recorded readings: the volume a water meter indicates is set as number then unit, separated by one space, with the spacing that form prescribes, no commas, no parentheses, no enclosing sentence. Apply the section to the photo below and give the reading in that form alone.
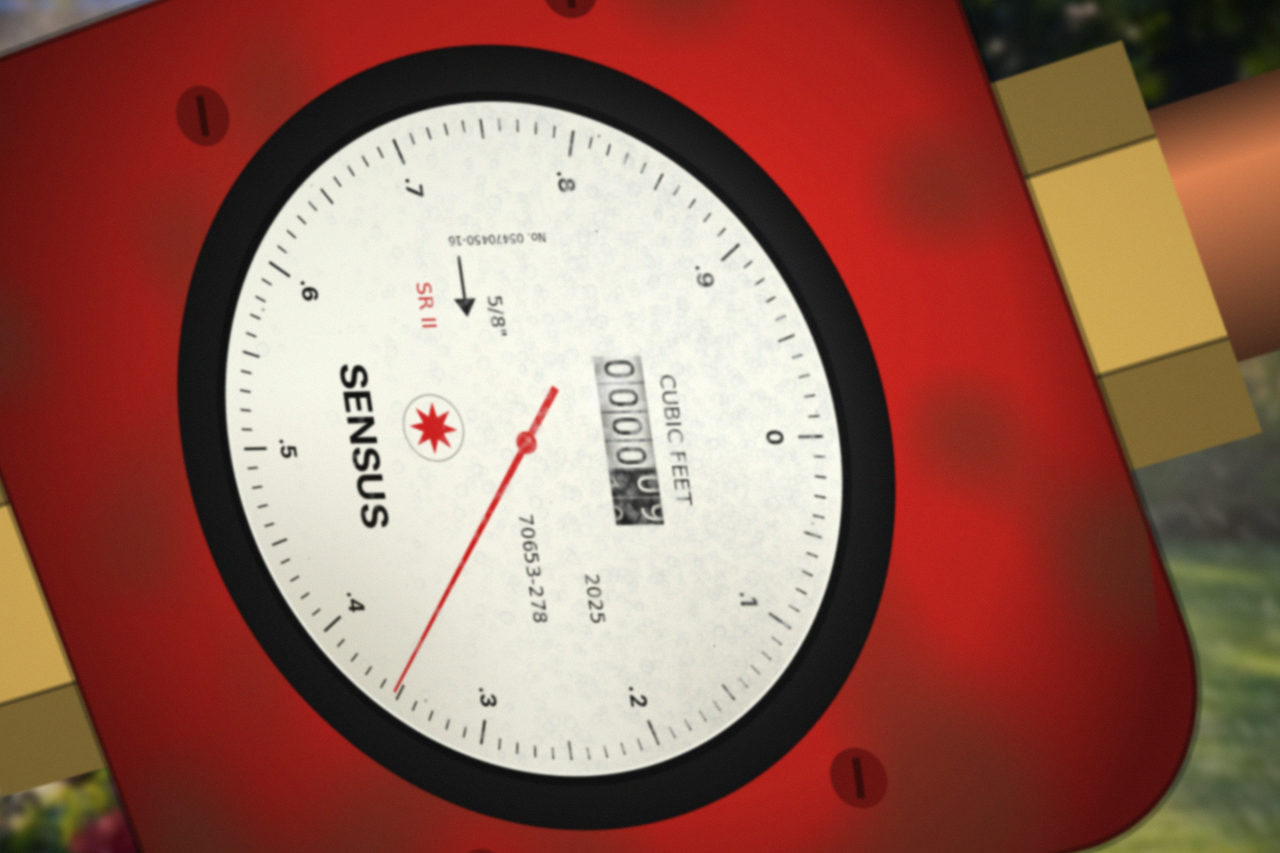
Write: 9.35 ft³
